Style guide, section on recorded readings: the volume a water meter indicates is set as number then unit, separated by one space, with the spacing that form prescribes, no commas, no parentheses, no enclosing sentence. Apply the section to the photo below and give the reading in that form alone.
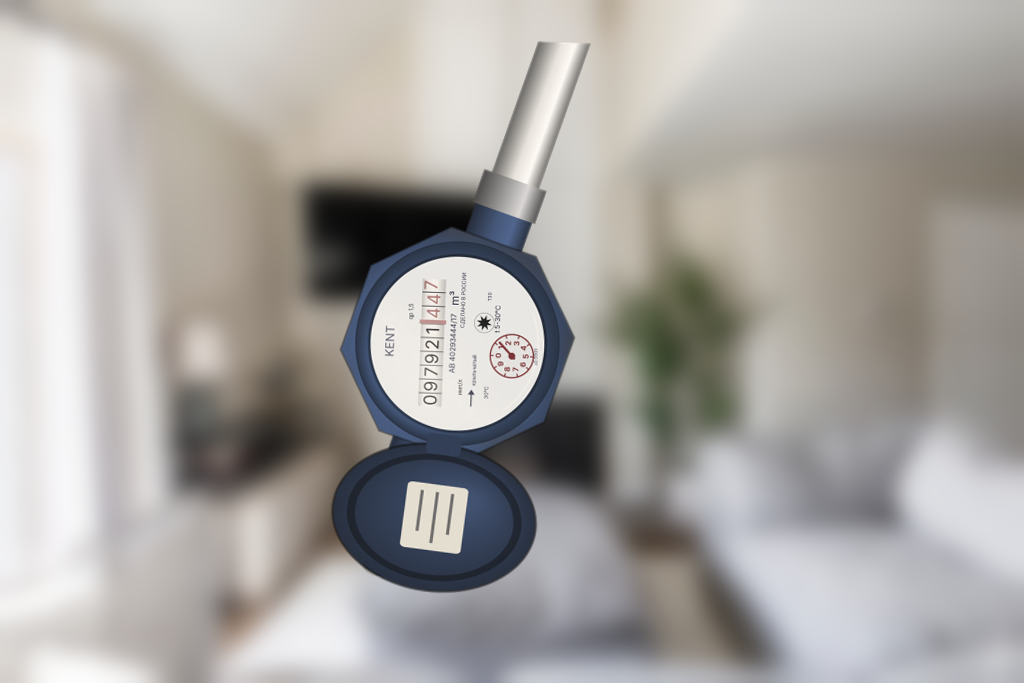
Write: 97921.4471 m³
